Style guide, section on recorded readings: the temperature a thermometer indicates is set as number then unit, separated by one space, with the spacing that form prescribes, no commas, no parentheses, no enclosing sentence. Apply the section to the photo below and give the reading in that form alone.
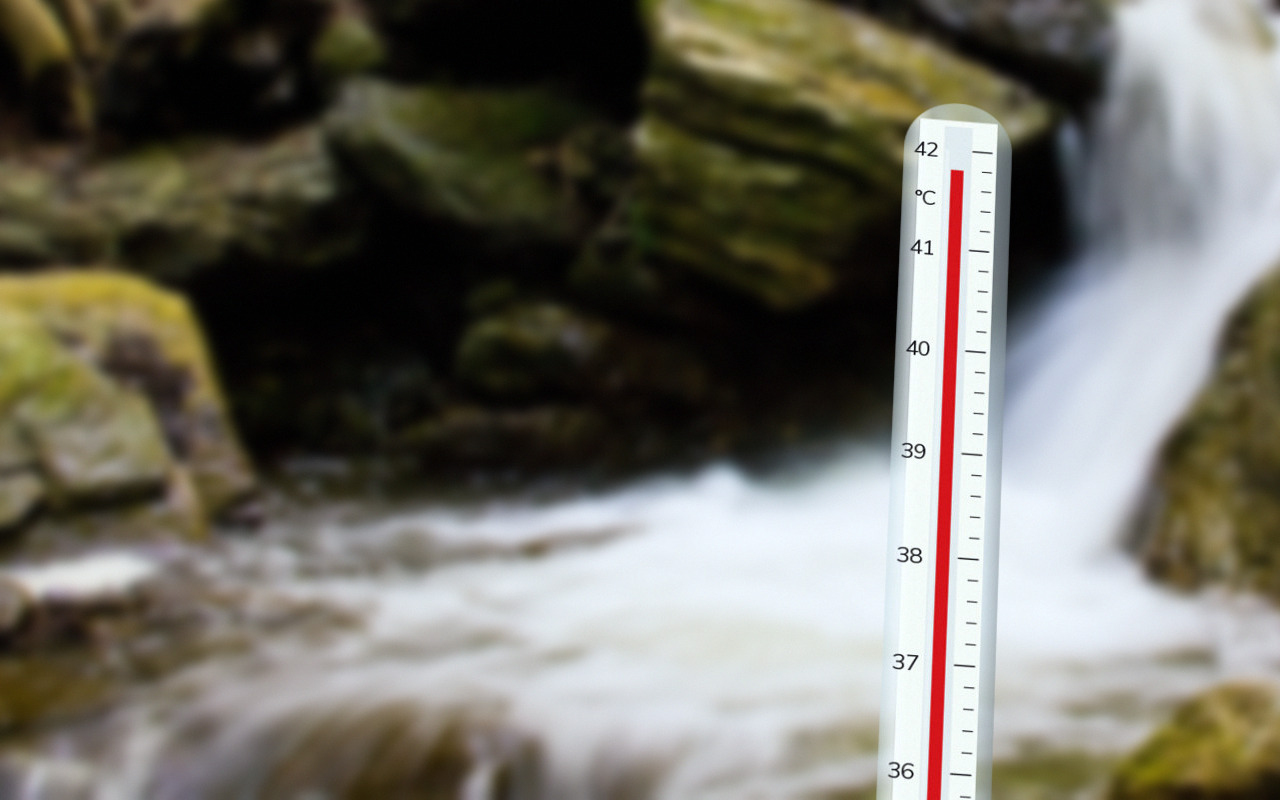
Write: 41.8 °C
